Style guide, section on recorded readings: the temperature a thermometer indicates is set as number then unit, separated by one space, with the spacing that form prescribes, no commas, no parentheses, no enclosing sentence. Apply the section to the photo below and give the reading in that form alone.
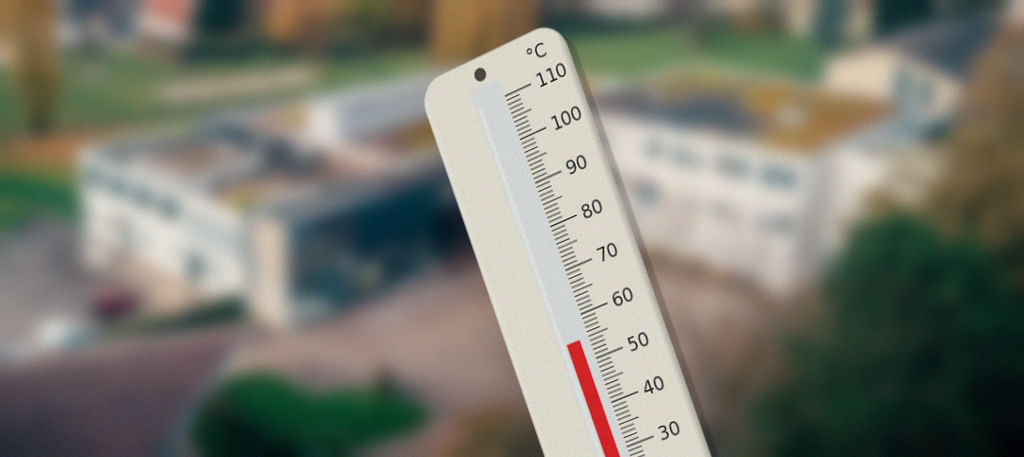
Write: 55 °C
